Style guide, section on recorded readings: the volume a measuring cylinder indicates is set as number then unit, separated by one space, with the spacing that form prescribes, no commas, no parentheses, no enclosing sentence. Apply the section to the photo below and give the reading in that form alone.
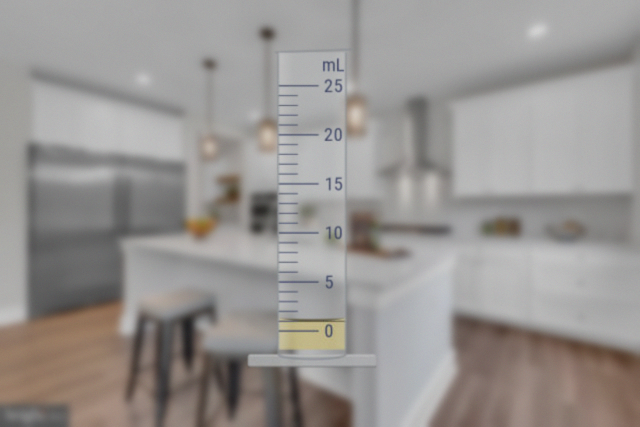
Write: 1 mL
